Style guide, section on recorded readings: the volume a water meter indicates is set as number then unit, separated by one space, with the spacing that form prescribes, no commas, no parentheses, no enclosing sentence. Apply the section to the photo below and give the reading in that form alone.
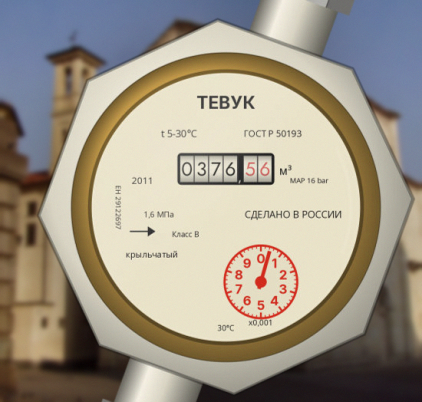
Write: 376.560 m³
